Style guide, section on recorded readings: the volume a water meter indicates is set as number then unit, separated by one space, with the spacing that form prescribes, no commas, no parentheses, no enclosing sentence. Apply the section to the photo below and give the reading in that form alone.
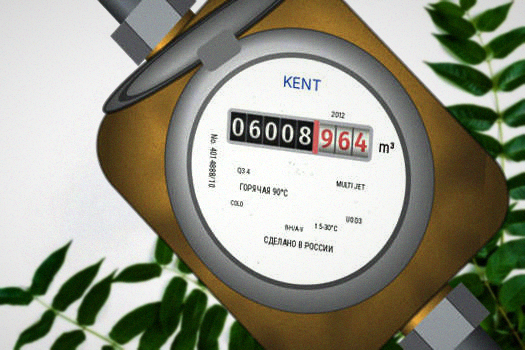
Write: 6008.964 m³
